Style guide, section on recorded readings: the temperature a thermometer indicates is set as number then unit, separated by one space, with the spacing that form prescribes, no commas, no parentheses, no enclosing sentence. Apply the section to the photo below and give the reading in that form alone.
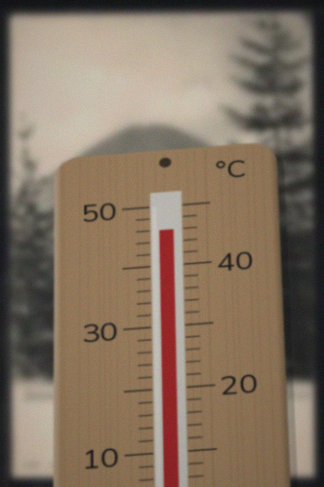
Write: 46 °C
